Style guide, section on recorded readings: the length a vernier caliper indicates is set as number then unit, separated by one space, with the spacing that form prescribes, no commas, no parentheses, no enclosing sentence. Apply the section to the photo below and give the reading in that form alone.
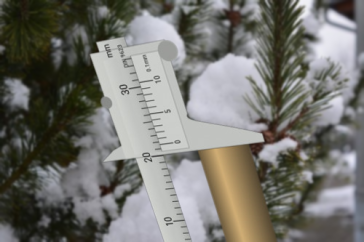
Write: 21.6 mm
